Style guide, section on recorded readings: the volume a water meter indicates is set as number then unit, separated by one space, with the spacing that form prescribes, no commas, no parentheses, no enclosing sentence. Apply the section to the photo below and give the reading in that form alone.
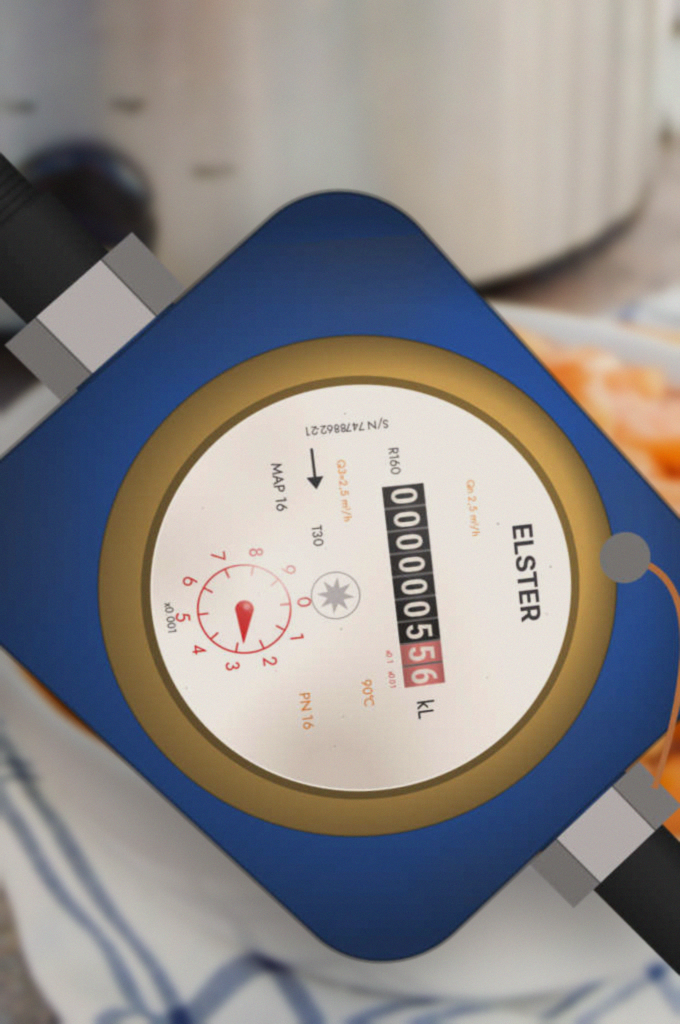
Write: 5.562 kL
